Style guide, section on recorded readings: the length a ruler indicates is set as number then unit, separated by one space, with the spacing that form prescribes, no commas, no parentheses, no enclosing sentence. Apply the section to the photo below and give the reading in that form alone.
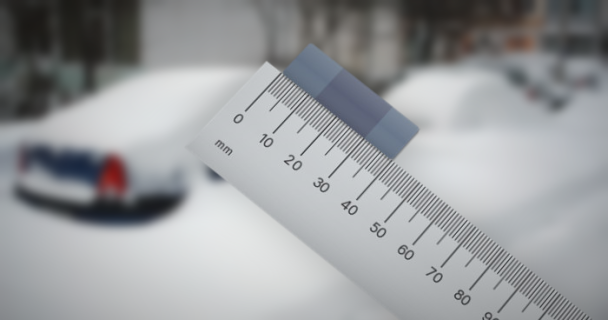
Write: 40 mm
